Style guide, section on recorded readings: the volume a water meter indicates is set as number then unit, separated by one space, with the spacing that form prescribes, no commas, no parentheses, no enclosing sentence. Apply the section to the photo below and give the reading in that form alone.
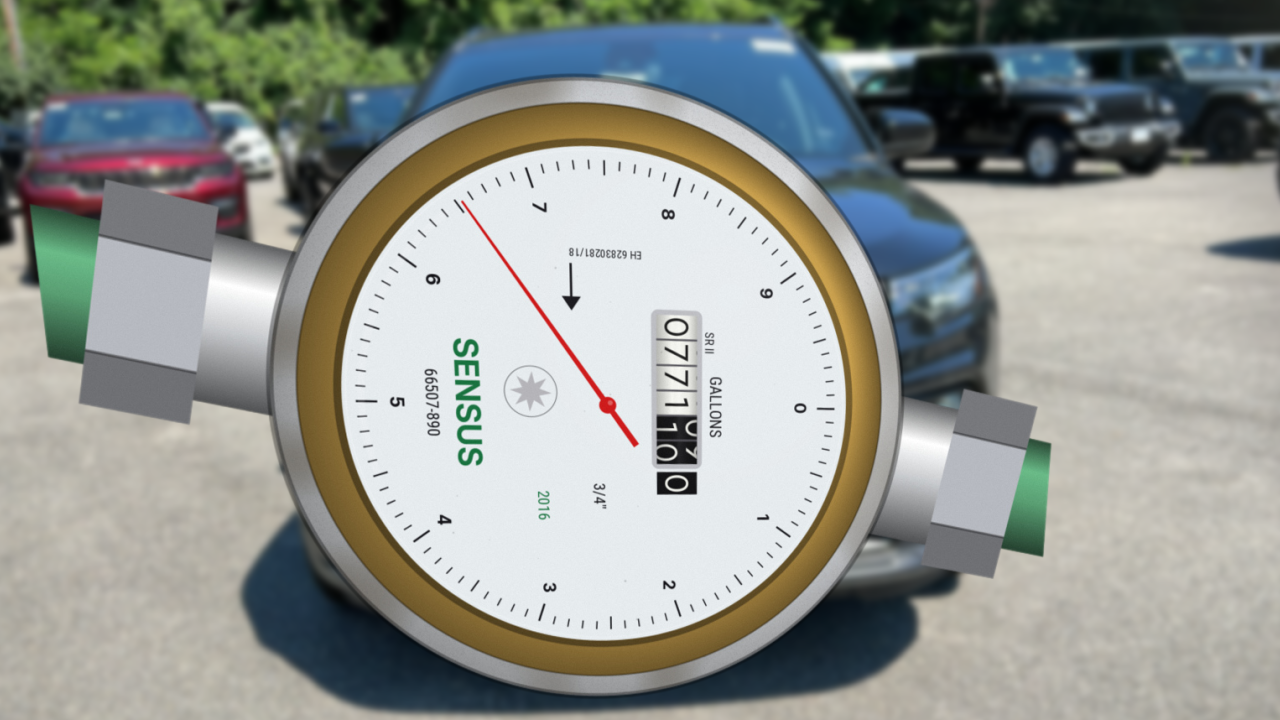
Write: 771096.5 gal
